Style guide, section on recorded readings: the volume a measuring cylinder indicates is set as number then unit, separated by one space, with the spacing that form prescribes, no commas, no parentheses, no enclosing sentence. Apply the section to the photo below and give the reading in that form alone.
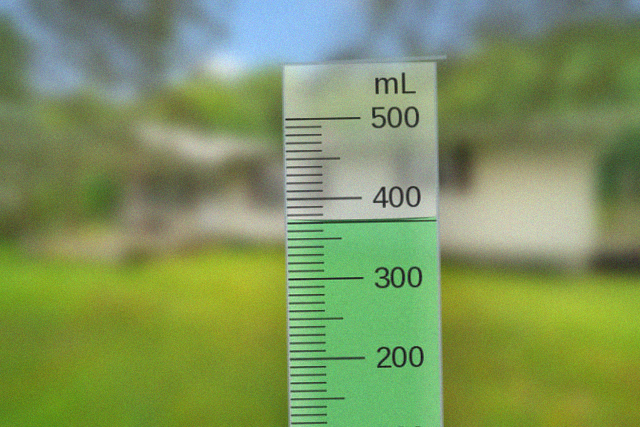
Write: 370 mL
